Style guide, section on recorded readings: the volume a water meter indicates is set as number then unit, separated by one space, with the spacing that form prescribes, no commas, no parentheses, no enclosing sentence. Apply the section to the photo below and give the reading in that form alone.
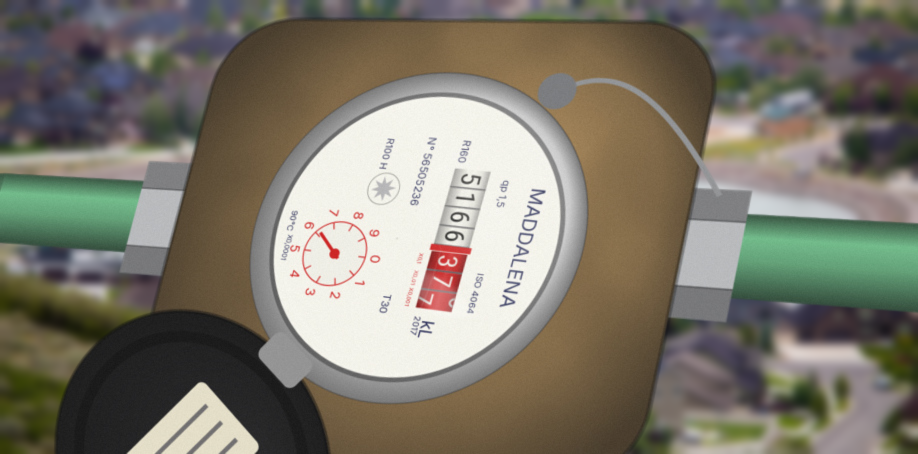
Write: 5166.3766 kL
